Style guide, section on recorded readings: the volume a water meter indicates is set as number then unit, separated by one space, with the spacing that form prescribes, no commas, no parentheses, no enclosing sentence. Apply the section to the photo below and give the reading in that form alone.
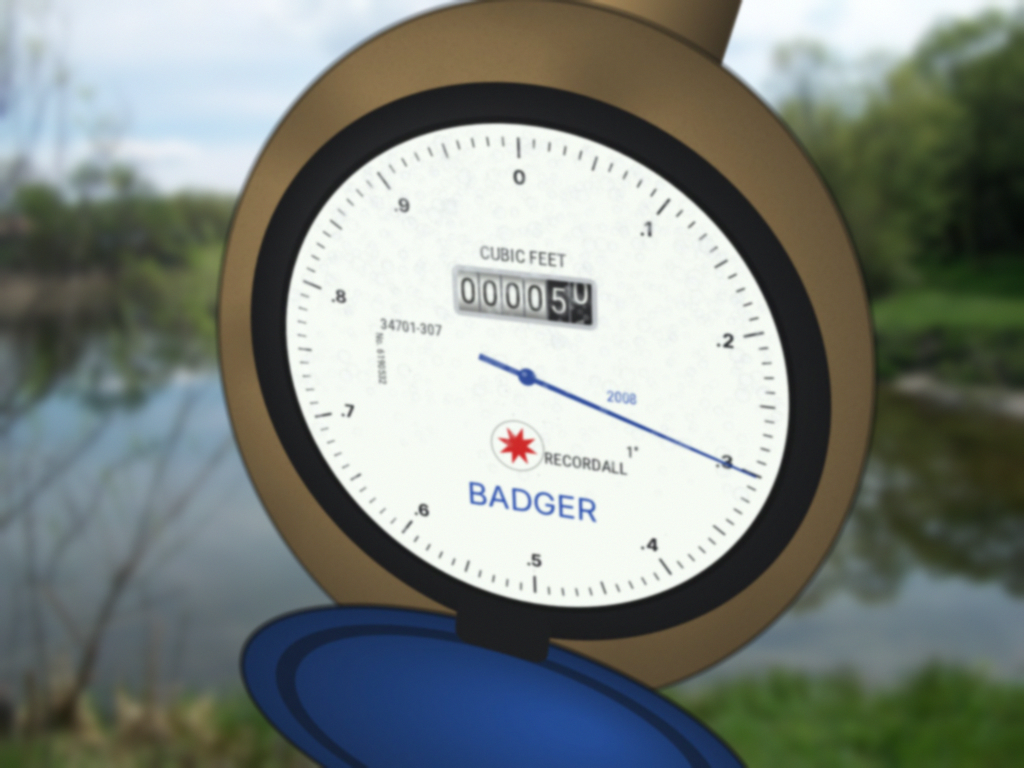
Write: 50.30 ft³
